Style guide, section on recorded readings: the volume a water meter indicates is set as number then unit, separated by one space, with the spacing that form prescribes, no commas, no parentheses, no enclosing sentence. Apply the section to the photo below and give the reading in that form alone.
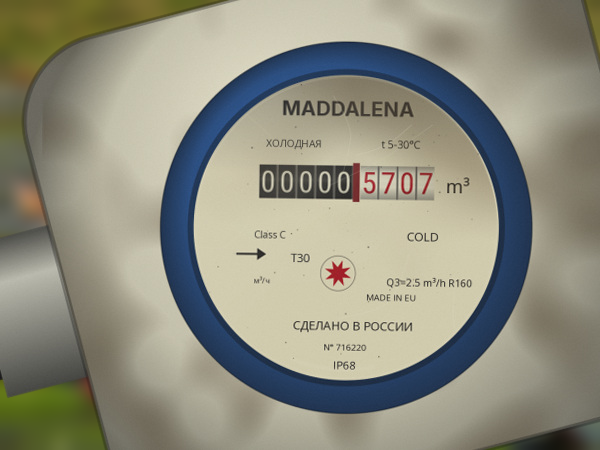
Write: 0.5707 m³
